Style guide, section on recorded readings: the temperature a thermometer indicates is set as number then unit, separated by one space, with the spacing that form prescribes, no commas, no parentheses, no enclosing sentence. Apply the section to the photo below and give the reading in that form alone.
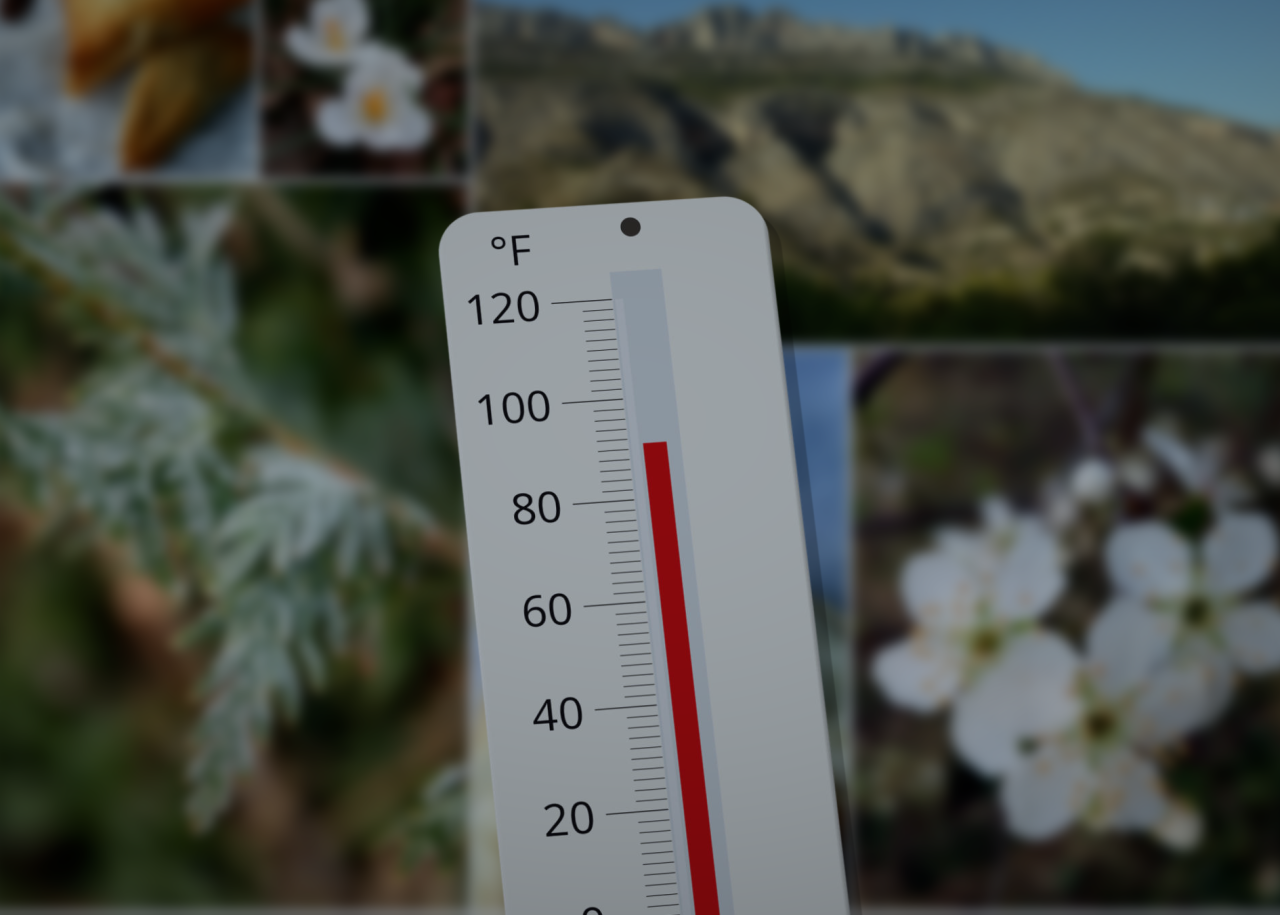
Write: 91 °F
